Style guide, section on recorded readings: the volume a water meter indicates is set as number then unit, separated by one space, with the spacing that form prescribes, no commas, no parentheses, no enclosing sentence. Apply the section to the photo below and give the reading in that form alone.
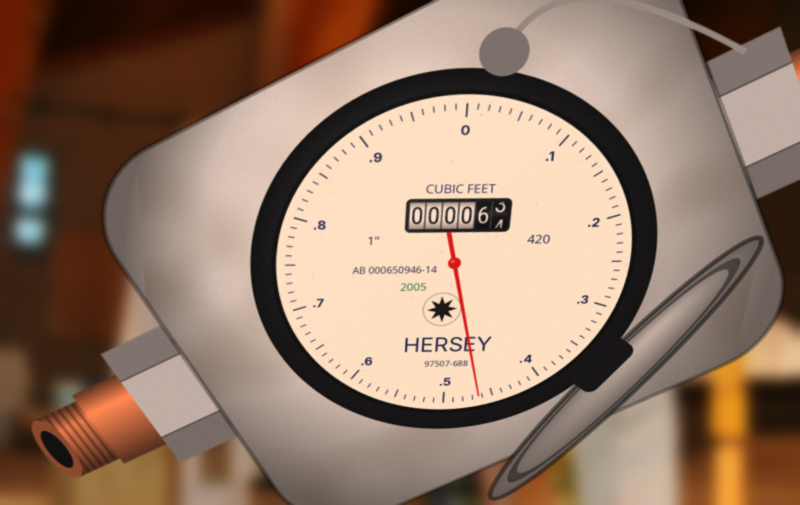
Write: 63.46 ft³
